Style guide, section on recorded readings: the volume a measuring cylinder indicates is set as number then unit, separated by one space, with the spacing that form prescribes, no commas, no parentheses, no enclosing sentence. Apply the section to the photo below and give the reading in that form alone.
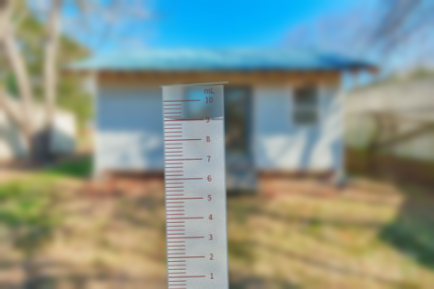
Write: 9 mL
